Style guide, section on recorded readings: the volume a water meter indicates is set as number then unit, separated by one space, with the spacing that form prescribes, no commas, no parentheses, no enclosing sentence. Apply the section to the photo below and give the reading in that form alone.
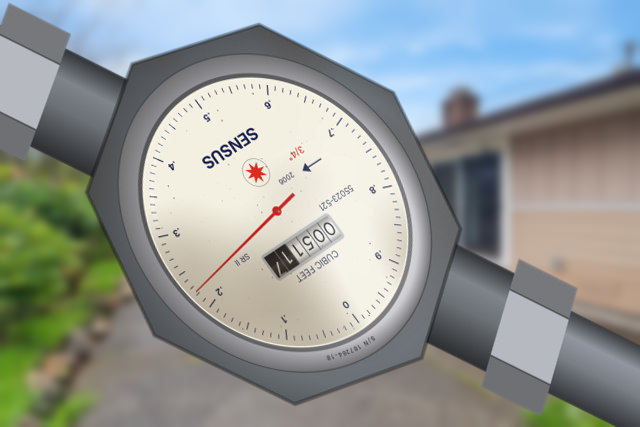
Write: 5117.22 ft³
